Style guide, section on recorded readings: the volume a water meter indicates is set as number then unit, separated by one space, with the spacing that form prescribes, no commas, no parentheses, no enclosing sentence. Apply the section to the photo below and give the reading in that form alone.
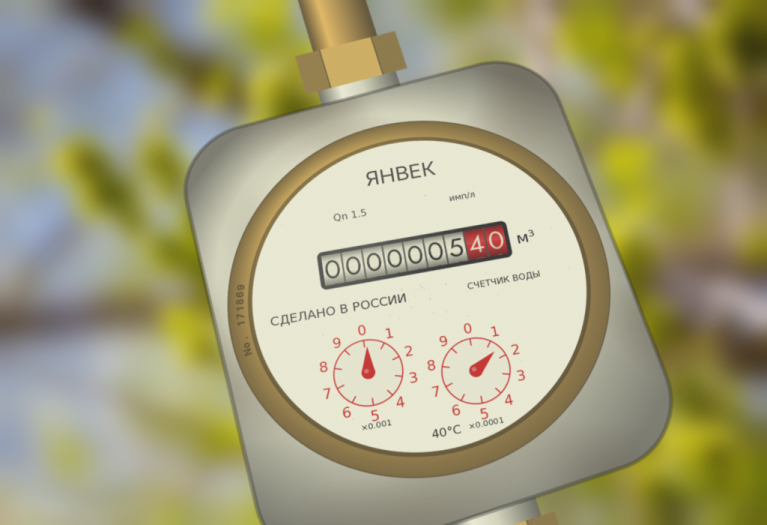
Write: 5.4001 m³
